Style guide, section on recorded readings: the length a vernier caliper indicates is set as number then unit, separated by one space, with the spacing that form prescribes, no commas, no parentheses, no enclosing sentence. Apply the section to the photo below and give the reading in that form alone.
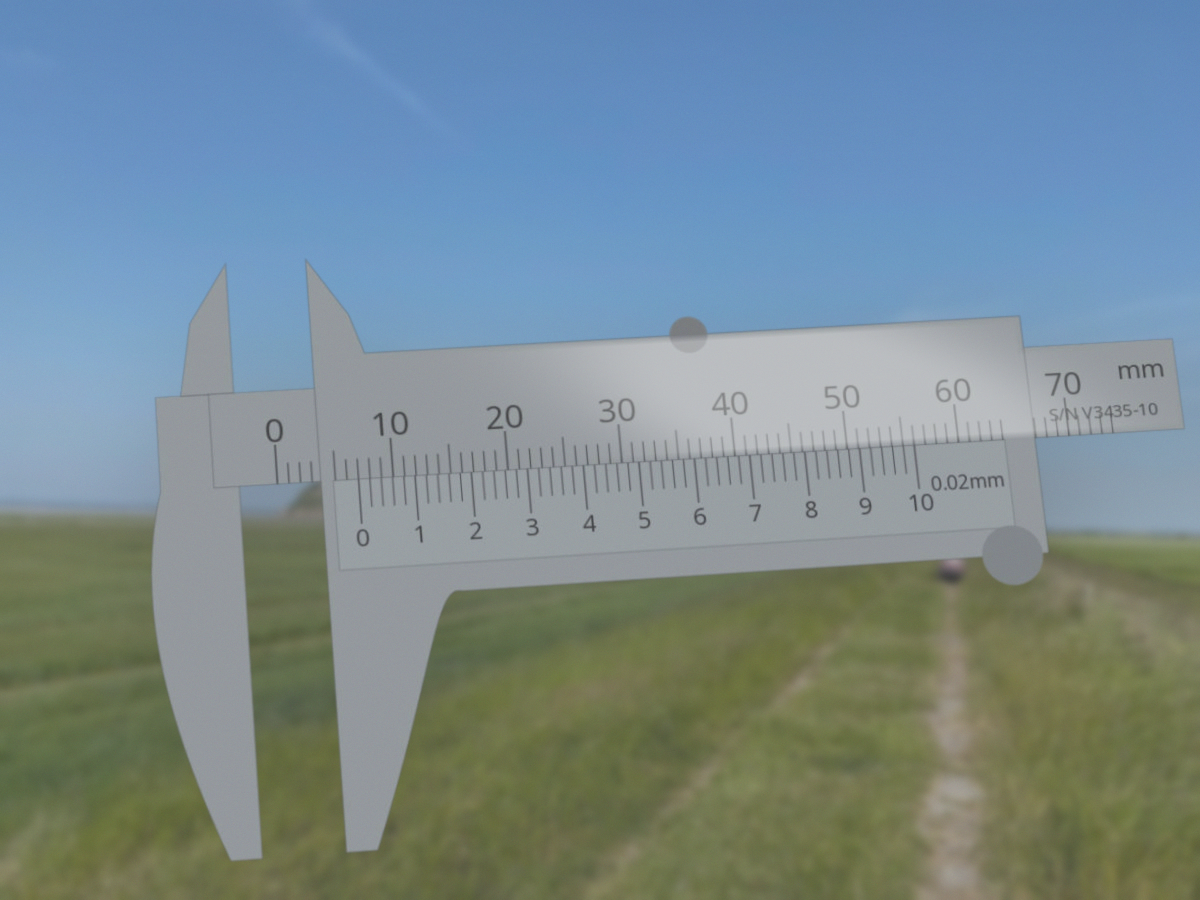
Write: 7.0 mm
